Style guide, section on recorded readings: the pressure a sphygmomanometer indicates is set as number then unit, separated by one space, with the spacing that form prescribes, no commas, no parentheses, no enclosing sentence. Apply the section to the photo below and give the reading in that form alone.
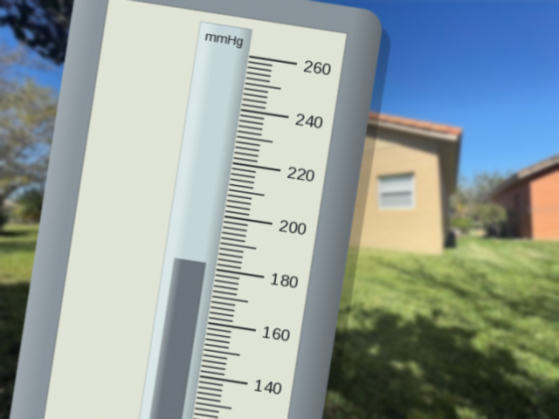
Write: 182 mmHg
